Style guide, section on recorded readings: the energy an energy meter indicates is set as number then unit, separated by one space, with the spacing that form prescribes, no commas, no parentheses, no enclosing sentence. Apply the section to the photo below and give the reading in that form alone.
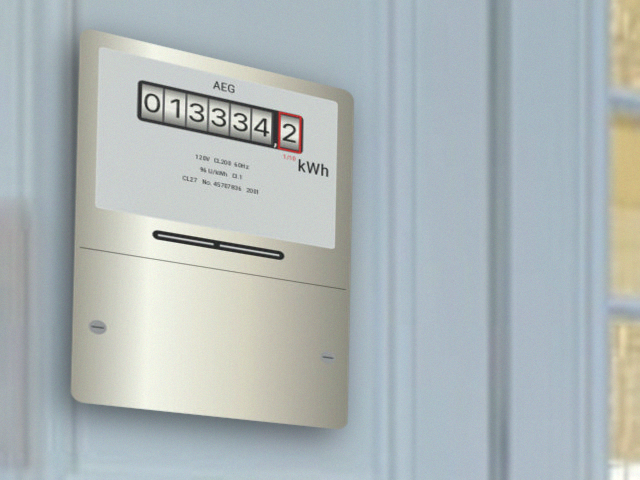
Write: 13334.2 kWh
